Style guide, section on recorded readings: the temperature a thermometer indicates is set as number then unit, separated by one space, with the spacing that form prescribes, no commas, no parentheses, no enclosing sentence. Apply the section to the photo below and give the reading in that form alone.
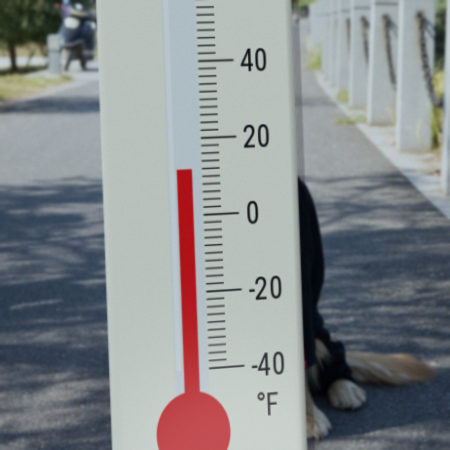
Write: 12 °F
